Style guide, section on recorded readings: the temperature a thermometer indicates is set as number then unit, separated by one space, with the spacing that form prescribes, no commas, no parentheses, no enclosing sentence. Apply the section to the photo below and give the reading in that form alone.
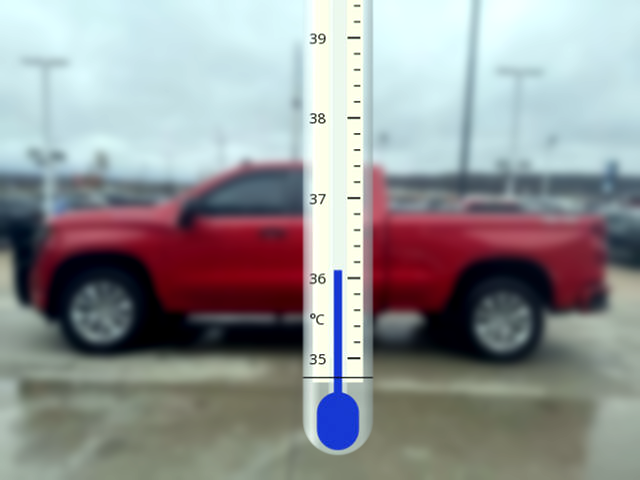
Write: 36.1 °C
